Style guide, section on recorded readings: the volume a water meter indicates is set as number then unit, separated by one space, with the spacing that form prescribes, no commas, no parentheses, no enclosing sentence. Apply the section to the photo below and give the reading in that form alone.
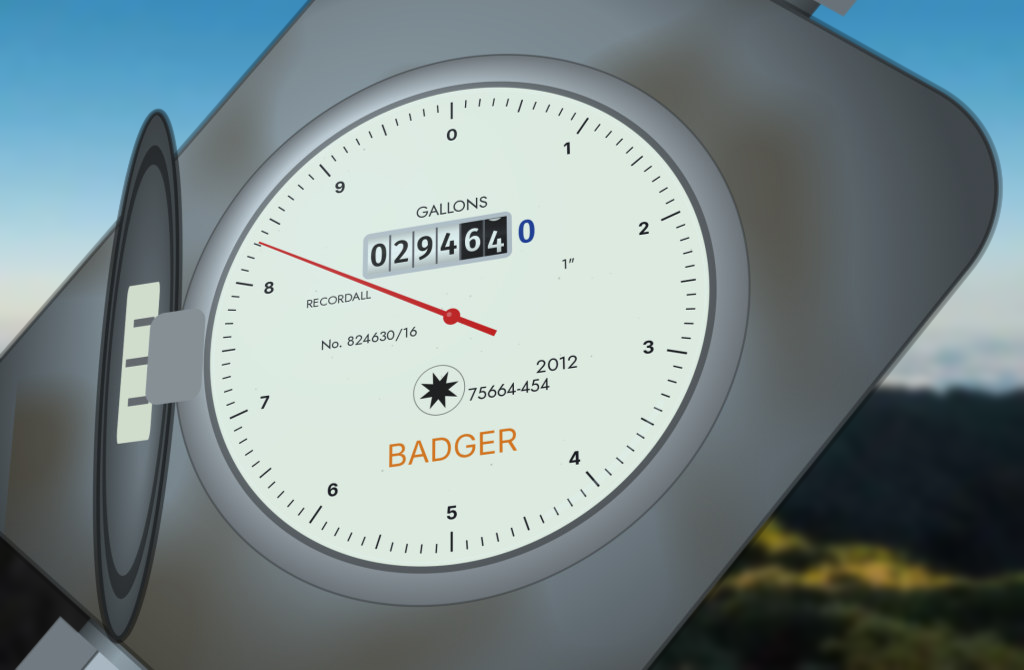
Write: 294638.3 gal
